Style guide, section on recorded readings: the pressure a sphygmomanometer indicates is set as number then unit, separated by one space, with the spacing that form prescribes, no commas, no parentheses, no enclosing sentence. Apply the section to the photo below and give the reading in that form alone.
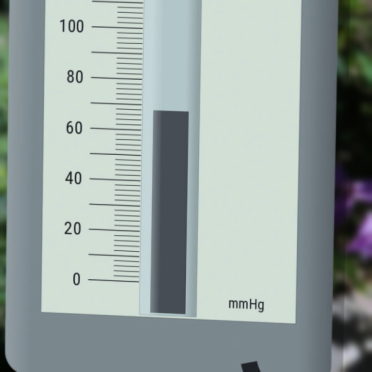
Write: 68 mmHg
